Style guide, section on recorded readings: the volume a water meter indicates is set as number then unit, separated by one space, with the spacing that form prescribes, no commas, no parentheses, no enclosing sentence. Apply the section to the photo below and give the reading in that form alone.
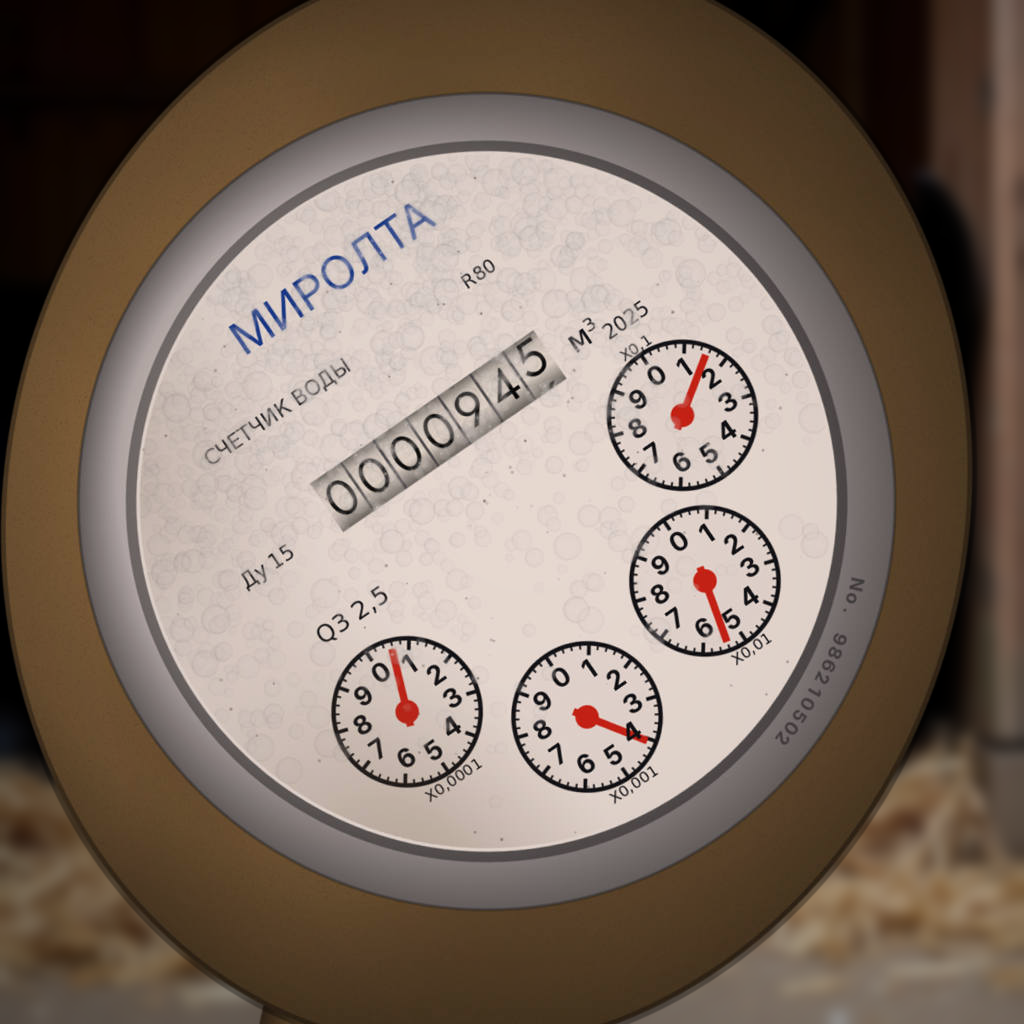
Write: 945.1540 m³
